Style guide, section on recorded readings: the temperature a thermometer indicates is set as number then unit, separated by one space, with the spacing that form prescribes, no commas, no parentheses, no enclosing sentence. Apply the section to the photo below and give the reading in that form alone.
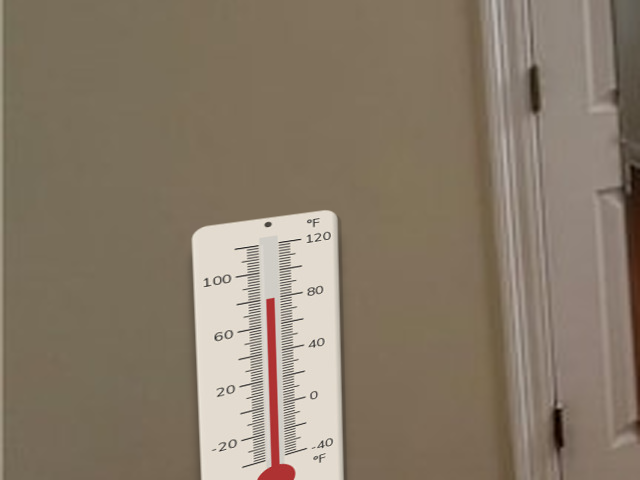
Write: 80 °F
